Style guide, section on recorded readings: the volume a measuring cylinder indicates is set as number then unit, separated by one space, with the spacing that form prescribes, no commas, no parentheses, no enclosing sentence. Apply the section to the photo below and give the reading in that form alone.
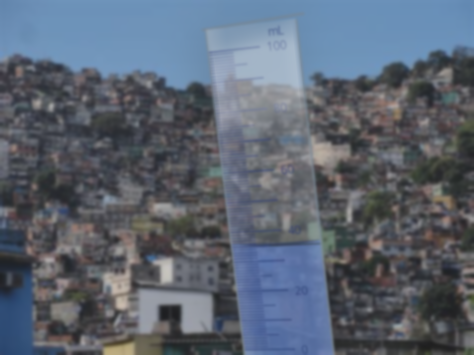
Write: 35 mL
